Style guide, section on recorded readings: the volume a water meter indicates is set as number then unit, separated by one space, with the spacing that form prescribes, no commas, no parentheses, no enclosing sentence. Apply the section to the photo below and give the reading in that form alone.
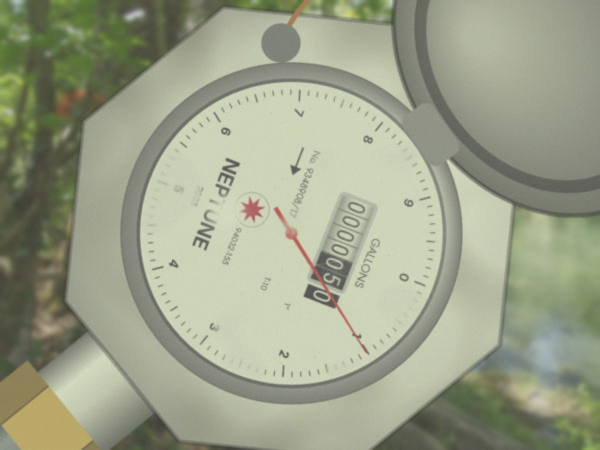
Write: 51.0 gal
